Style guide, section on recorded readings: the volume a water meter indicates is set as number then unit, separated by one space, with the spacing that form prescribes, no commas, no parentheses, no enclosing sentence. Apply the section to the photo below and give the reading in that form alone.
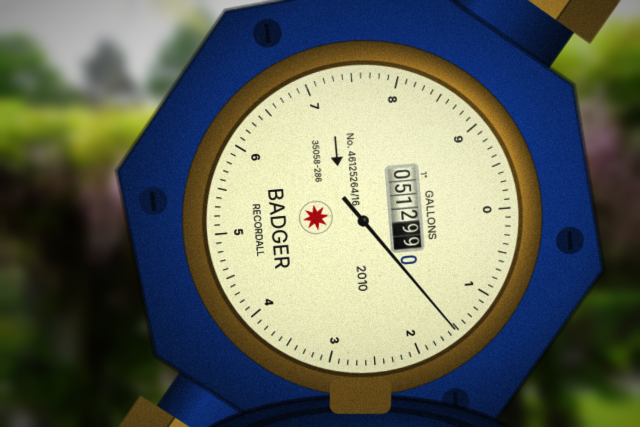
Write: 512991.5 gal
